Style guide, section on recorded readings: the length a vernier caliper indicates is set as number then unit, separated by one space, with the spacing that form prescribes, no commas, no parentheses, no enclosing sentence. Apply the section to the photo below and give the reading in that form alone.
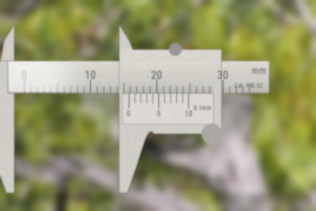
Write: 15.8 mm
